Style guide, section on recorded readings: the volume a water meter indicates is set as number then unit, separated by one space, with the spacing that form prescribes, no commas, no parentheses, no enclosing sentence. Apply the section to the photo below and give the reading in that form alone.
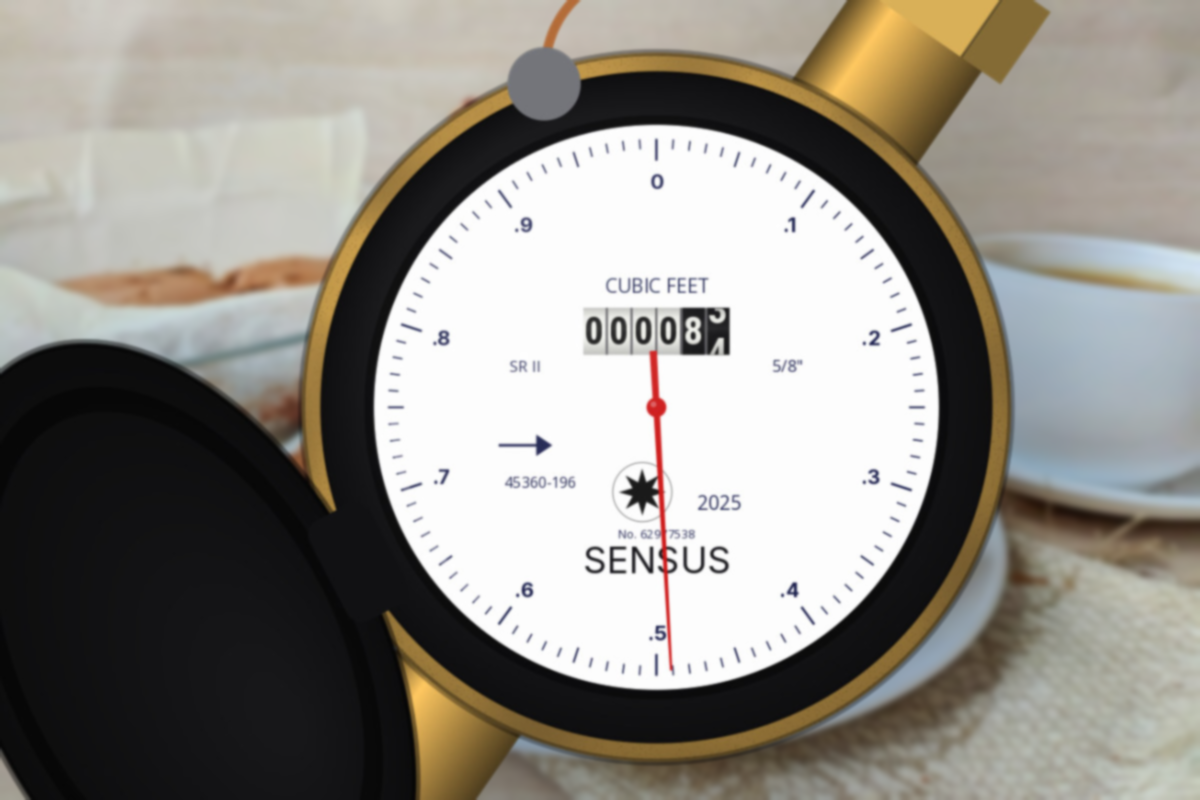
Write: 83.49 ft³
